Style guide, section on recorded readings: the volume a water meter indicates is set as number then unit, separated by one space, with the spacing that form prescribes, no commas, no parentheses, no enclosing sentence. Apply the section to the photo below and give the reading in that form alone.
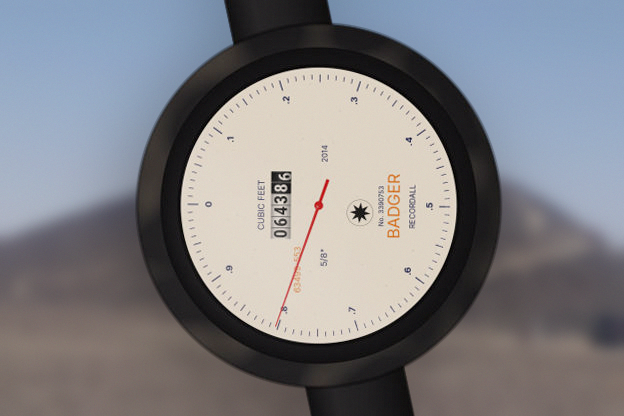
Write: 64385.80 ft³
